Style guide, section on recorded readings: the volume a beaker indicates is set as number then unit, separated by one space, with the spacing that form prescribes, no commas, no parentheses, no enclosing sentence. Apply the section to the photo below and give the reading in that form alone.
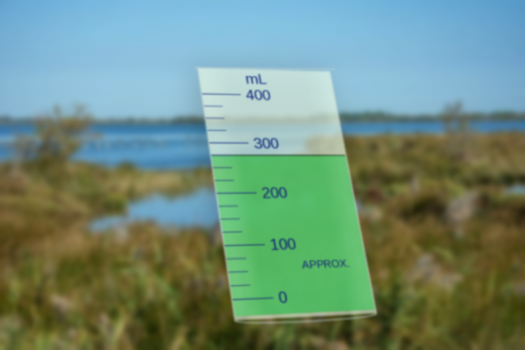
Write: 275 mL
